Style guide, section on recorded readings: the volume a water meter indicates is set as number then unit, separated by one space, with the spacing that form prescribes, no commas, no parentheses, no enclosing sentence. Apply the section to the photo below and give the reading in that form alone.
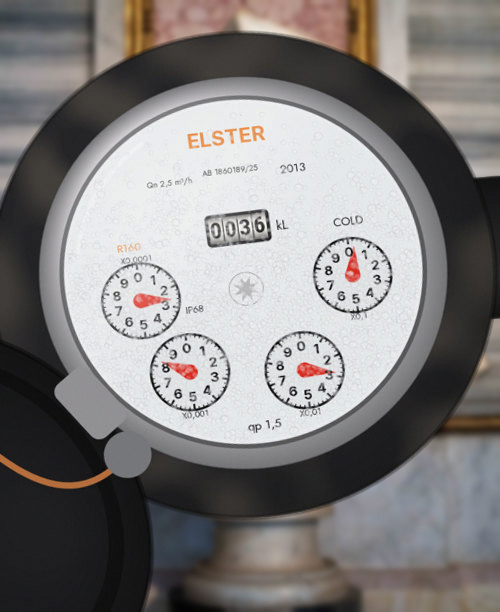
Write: 36.0282 kL
